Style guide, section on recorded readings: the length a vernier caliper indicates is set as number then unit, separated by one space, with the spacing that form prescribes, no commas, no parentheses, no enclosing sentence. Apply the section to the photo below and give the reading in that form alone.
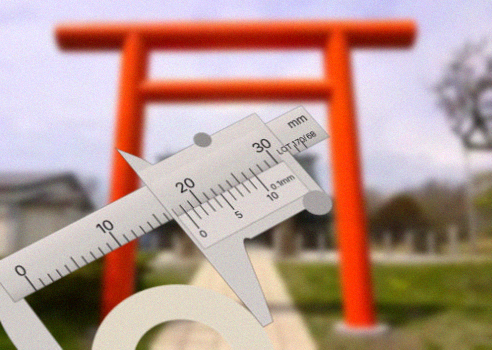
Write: 18.0 mm
